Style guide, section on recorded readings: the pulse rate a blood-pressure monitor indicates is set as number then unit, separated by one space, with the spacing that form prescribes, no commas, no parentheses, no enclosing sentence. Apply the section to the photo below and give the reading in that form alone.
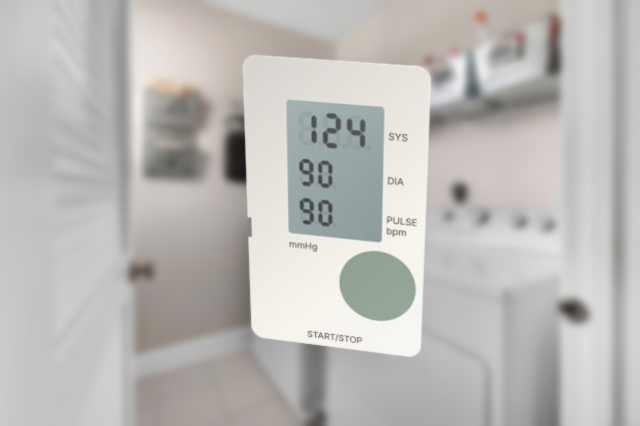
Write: 90 bpm
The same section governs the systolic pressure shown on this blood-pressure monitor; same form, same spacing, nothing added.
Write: 124 mmHg
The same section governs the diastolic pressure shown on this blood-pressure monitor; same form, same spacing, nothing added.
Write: 90 mmHg
